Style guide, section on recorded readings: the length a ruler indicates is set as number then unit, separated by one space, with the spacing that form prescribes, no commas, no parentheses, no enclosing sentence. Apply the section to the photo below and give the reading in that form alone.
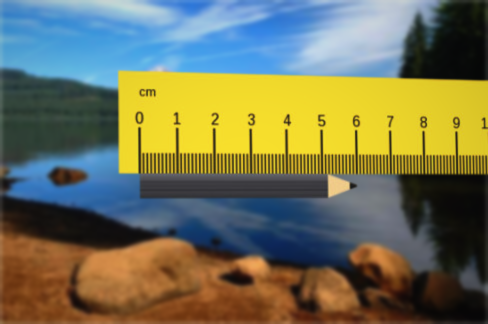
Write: 6 cm
